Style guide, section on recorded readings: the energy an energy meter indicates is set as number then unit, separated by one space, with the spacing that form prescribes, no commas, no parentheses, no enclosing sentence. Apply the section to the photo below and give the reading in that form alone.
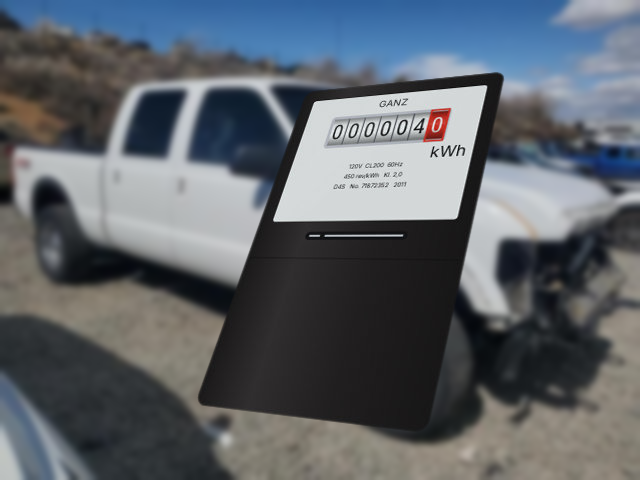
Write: 4.0 kWh
